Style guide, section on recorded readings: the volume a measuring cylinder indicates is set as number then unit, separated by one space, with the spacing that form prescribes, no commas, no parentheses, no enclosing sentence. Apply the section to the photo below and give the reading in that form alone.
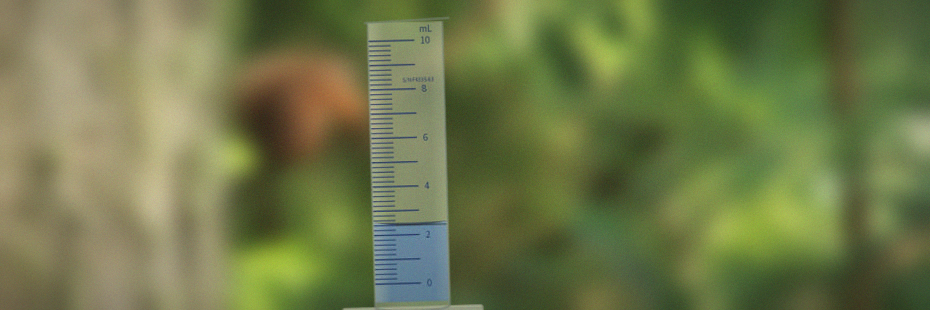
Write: 2.4 mL
